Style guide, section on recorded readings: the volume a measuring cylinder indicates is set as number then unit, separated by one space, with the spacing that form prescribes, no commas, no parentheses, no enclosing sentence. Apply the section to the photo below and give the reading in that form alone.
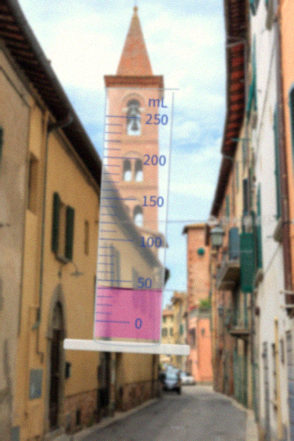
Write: 40 mL
